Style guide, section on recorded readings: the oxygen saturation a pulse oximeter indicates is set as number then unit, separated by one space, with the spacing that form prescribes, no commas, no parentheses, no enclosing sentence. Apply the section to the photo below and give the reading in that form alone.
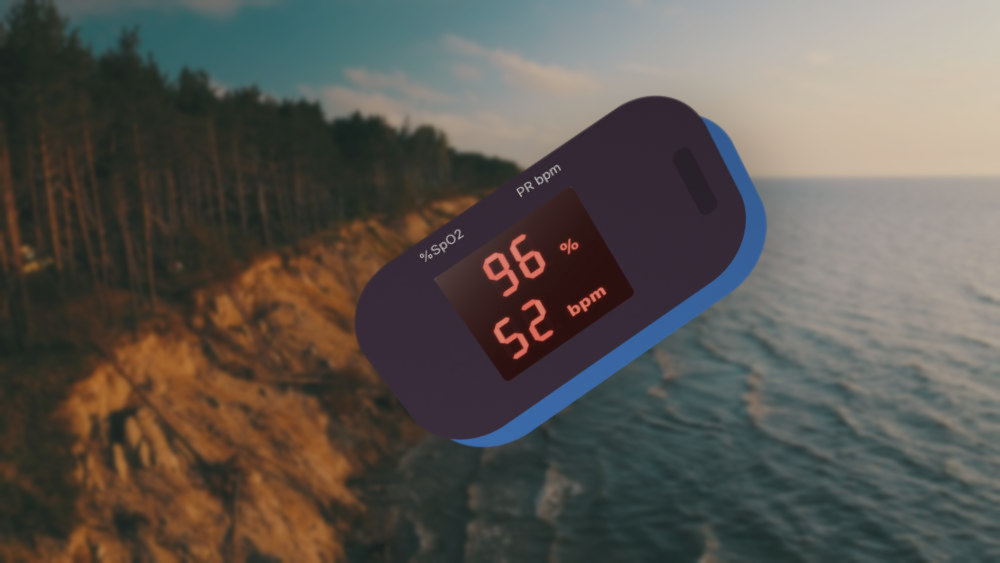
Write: 96 %
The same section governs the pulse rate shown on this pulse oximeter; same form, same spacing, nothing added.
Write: 52 bpm
